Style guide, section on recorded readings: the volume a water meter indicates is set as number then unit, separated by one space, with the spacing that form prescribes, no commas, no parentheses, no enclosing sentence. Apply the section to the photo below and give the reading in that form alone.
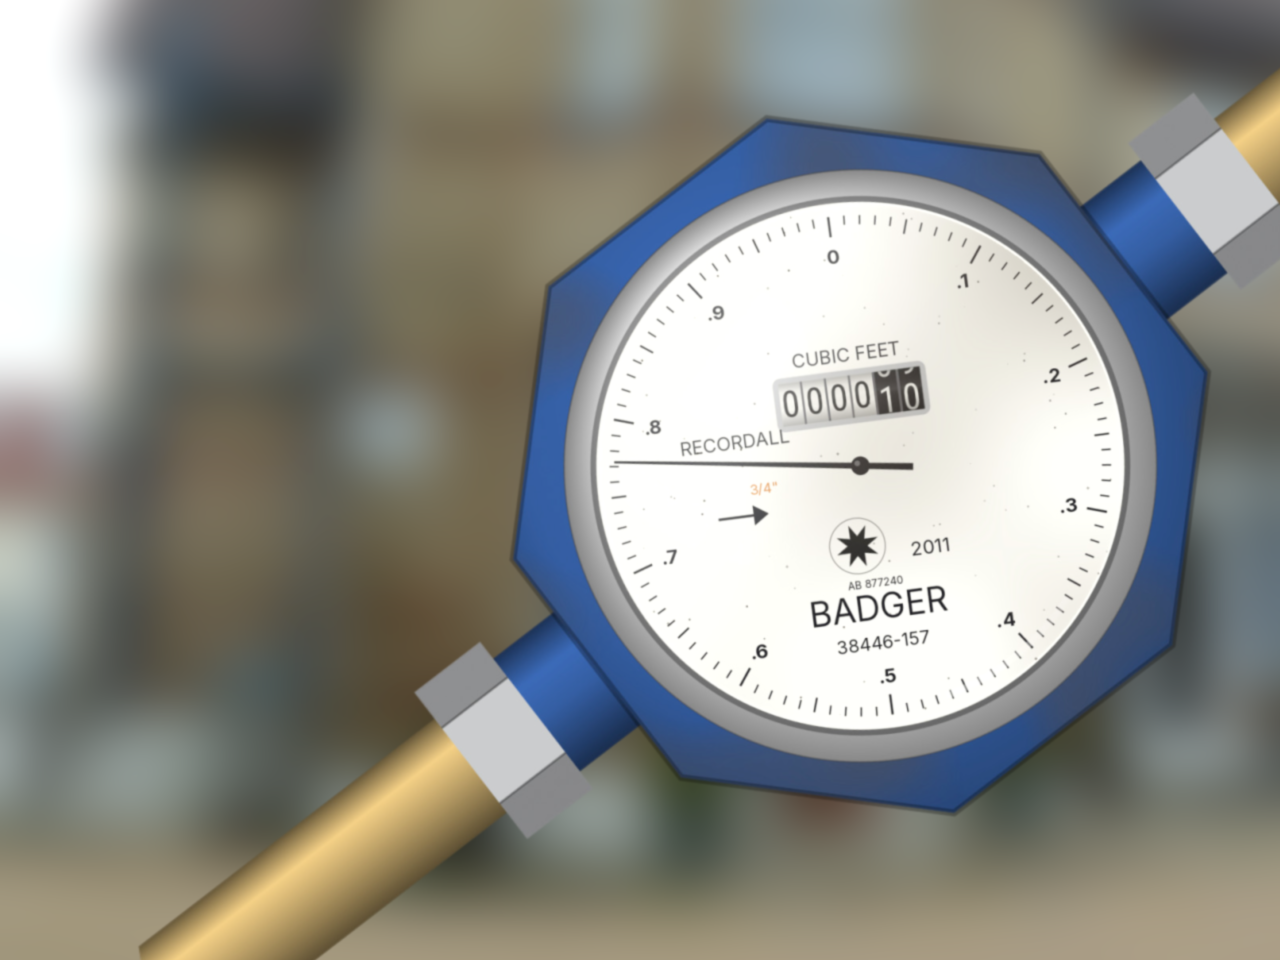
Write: 9.77 ft³
